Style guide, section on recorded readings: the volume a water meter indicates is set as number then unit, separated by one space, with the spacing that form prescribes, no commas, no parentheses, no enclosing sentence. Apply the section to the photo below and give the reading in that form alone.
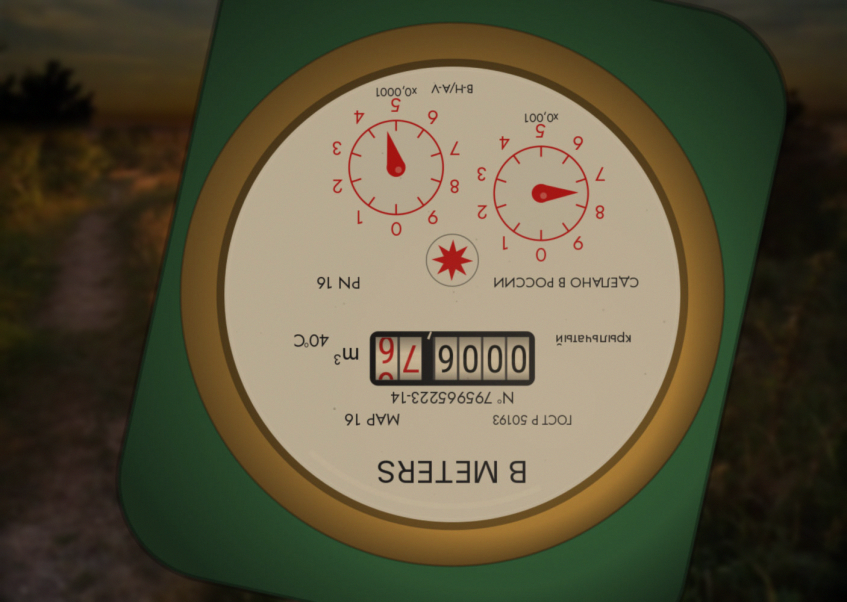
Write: 6.7574 m³
